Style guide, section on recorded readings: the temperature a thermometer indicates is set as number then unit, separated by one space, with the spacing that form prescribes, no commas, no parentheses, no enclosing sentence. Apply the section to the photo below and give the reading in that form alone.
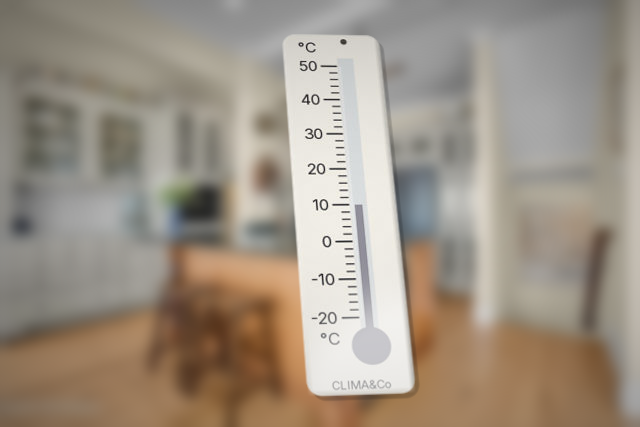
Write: 10 °C
